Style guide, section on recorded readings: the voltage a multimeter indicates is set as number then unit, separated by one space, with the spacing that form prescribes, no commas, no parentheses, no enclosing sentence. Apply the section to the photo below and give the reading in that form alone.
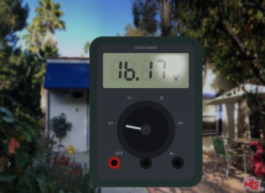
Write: 16.17 V
